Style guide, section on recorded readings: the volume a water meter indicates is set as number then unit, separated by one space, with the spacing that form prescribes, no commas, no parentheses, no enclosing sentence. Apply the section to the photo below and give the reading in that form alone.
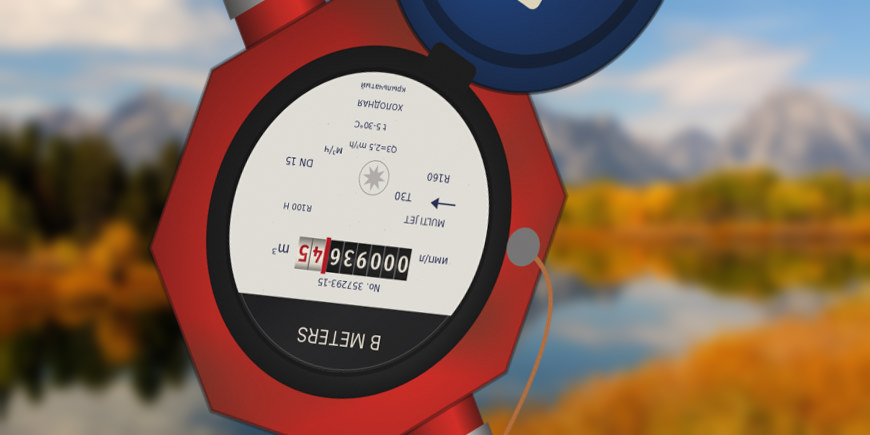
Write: 936.45 m³
